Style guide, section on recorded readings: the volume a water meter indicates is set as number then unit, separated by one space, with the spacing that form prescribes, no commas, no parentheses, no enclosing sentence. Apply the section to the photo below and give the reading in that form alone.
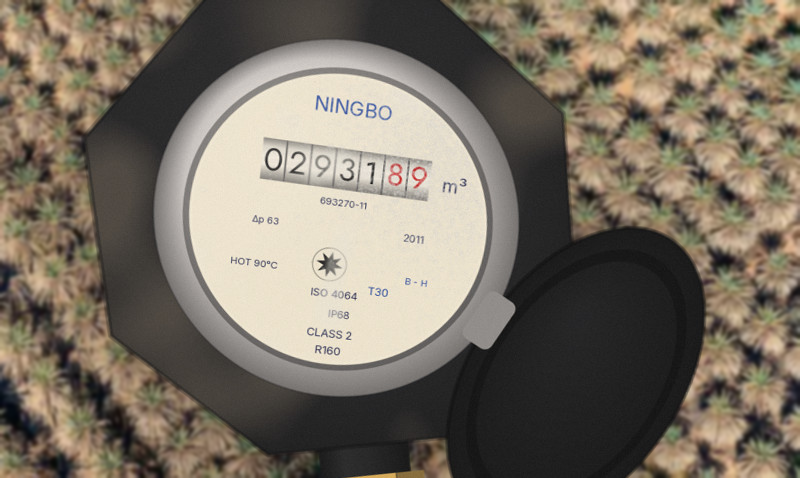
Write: 2931.89 m³
